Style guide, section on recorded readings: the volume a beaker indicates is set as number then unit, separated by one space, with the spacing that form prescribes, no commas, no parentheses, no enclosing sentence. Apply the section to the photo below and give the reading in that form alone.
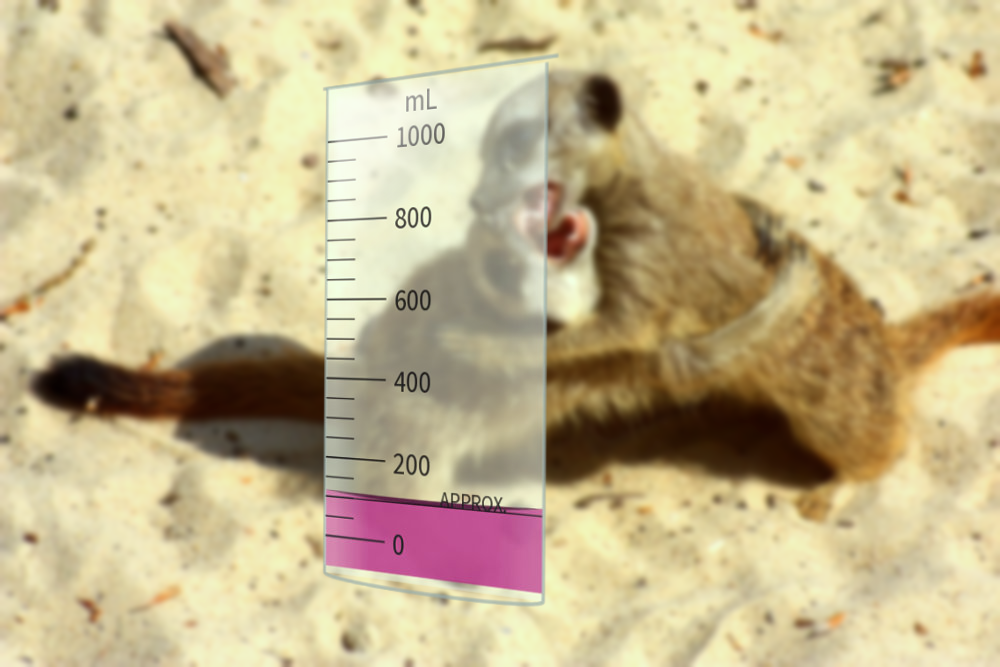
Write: 100 mL
